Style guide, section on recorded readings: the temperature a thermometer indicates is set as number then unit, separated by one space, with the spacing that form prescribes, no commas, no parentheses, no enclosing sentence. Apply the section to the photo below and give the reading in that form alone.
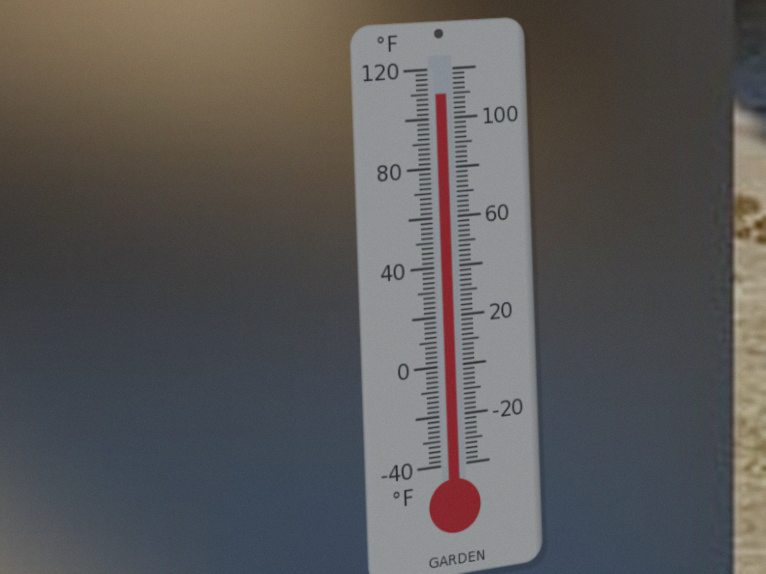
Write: 110 °F
